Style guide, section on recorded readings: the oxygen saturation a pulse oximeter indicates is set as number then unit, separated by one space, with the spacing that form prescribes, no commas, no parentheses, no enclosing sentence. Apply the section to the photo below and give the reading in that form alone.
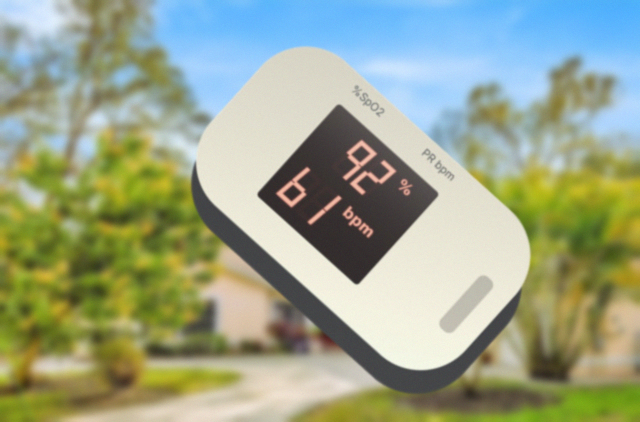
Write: 92 %
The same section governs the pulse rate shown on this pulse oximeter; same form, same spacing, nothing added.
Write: 61 bpm
